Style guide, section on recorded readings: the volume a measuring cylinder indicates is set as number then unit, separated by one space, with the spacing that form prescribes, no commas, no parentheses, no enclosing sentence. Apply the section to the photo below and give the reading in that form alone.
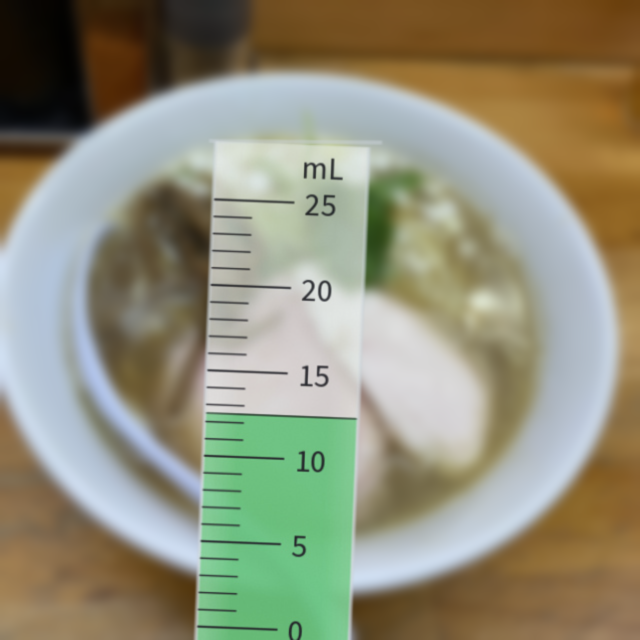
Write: 12.5 mL
